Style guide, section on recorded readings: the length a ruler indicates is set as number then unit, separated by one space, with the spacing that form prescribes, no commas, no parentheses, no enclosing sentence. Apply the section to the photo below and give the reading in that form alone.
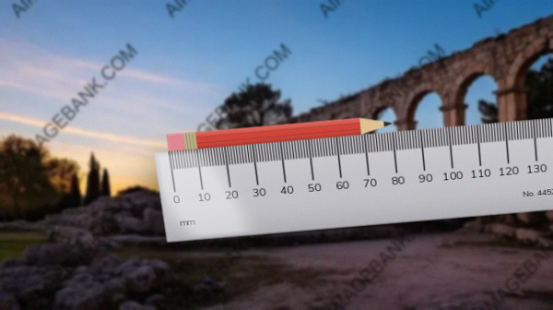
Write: 80 mm
